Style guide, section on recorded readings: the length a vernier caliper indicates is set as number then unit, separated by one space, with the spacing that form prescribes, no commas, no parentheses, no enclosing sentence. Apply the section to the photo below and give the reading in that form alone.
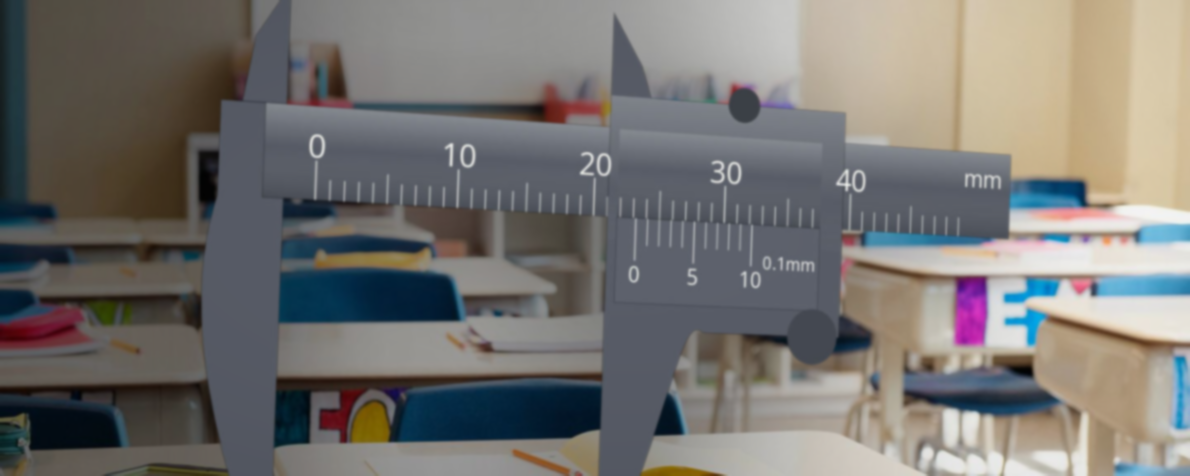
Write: 23.2 mm
